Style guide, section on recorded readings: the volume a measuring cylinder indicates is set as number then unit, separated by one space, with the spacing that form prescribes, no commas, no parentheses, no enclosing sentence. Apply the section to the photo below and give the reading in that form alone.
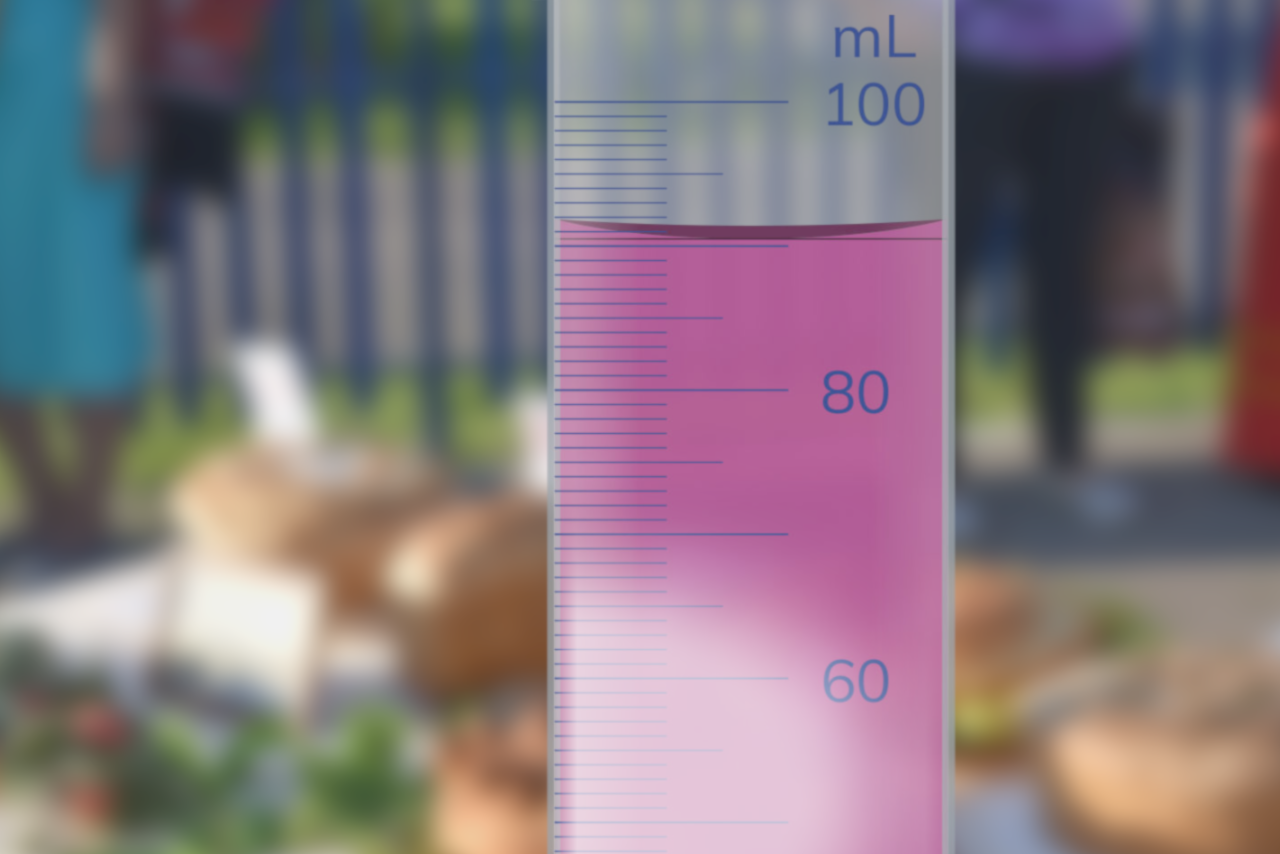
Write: 90.5 mL
